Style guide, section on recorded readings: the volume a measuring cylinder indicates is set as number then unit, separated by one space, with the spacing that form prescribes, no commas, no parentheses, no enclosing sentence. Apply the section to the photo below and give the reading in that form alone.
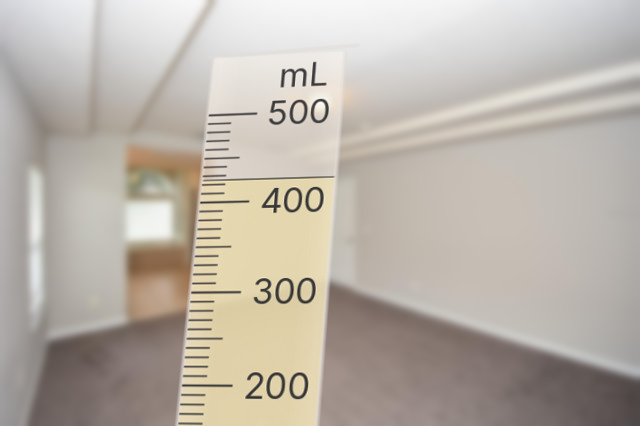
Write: 425 mL
